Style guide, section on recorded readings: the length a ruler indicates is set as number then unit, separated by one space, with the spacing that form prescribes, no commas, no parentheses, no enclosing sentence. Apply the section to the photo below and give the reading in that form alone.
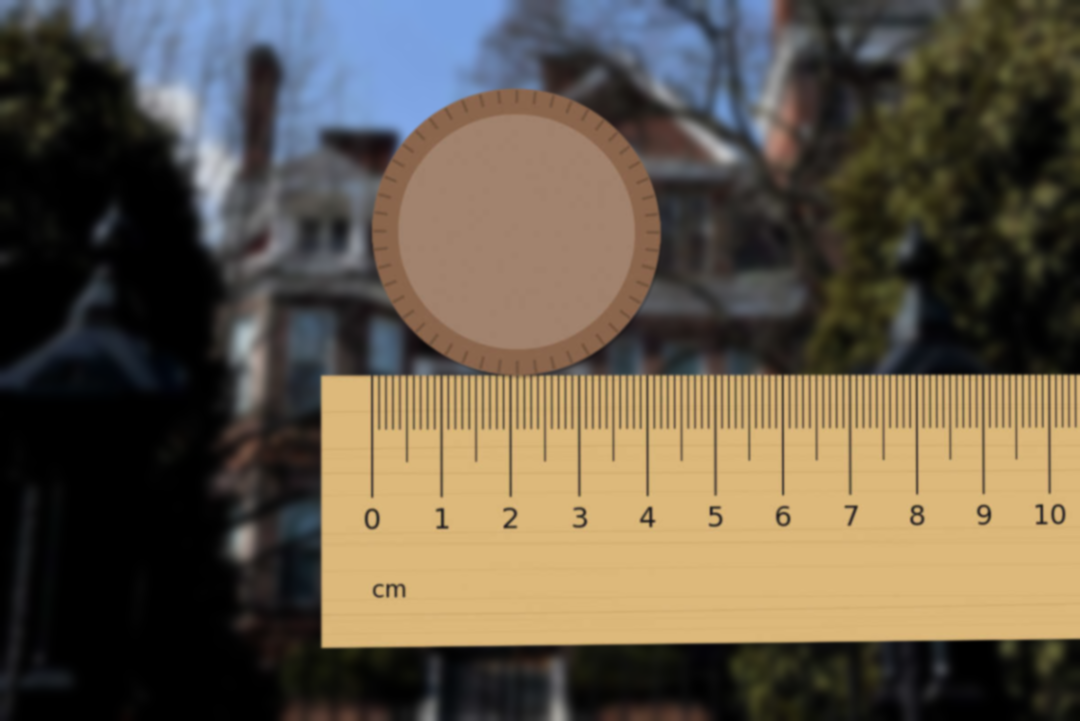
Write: 4.2 cm
